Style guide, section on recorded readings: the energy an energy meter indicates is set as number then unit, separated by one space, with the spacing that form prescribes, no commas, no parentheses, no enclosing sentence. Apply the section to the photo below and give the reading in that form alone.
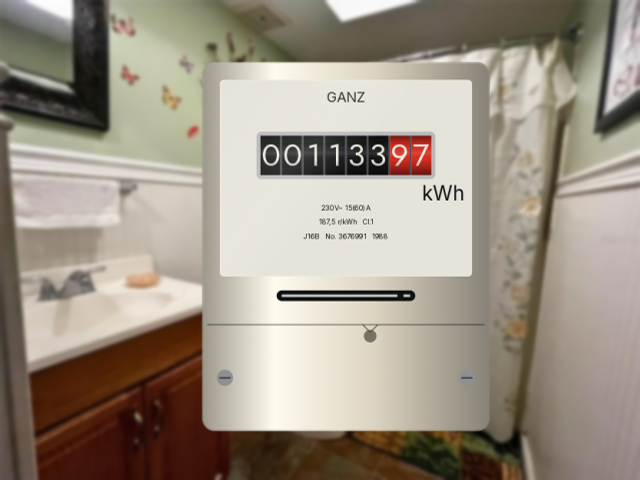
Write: 1133.97 kWh
